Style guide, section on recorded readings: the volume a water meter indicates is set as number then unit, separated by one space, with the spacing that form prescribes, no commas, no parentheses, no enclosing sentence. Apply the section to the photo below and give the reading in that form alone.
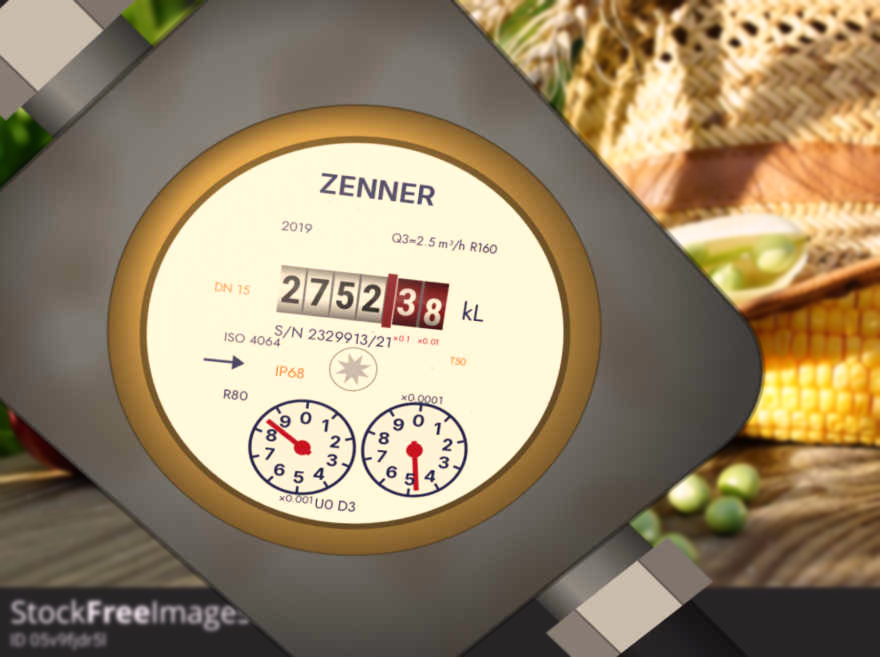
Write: 2752.3784 kL
